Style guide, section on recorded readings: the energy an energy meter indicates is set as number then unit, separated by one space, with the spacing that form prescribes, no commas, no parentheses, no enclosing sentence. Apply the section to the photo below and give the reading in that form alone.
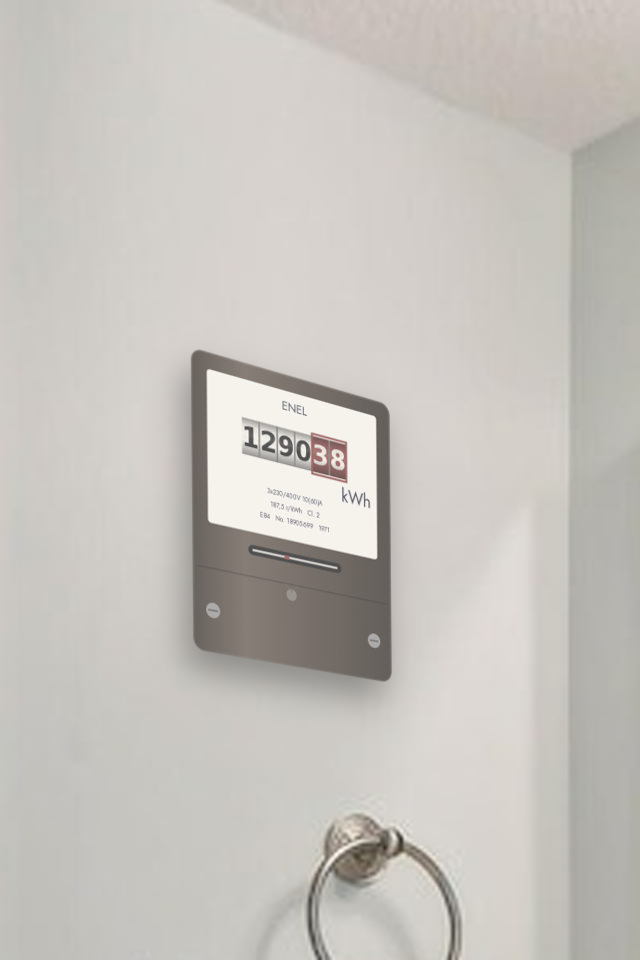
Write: 1290.38 kWh
